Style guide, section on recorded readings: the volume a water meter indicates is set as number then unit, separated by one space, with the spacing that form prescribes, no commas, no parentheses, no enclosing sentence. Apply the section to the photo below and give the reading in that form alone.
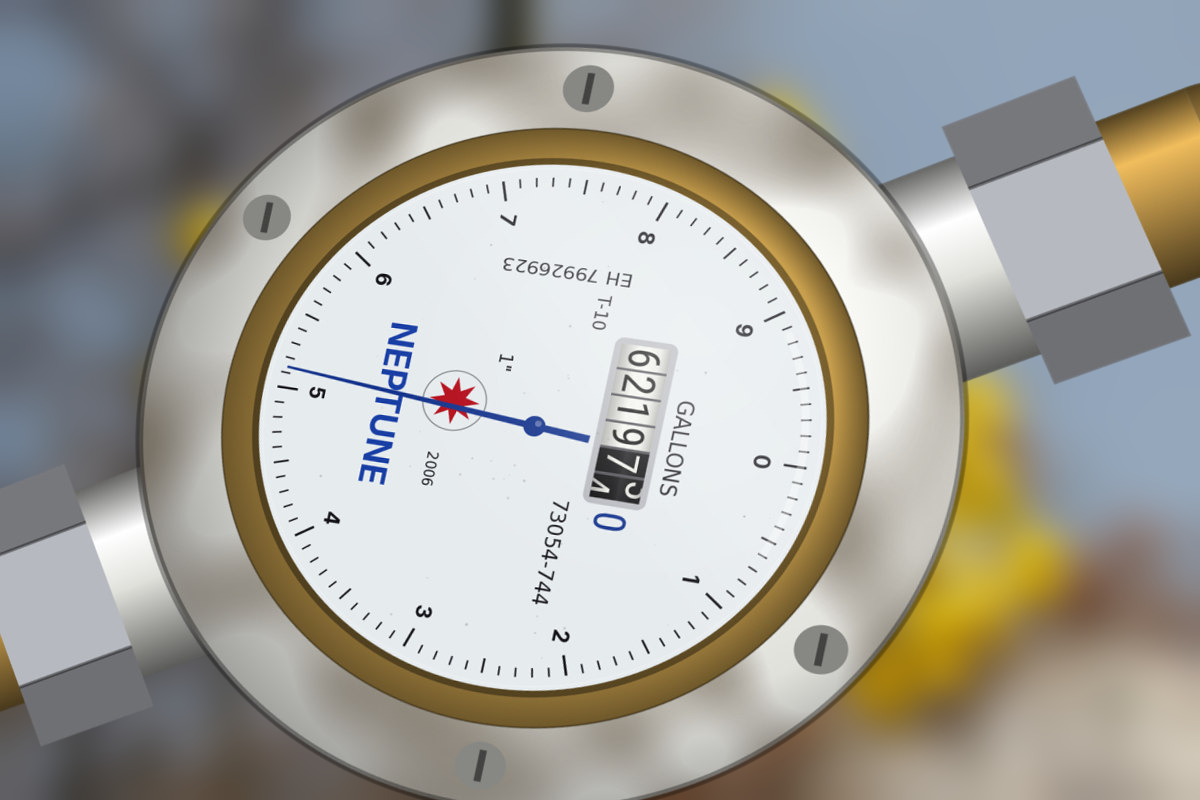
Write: 6219735.1 gal
